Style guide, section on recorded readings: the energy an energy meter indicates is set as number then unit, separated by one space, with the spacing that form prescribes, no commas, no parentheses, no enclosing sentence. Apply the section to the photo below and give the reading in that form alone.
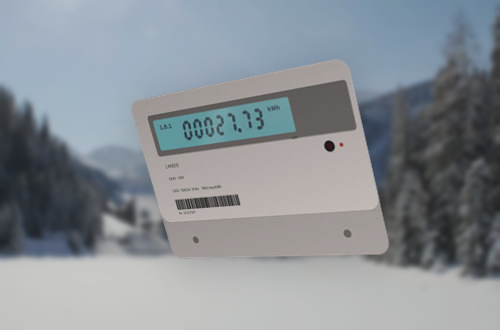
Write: 27.73 kWh
